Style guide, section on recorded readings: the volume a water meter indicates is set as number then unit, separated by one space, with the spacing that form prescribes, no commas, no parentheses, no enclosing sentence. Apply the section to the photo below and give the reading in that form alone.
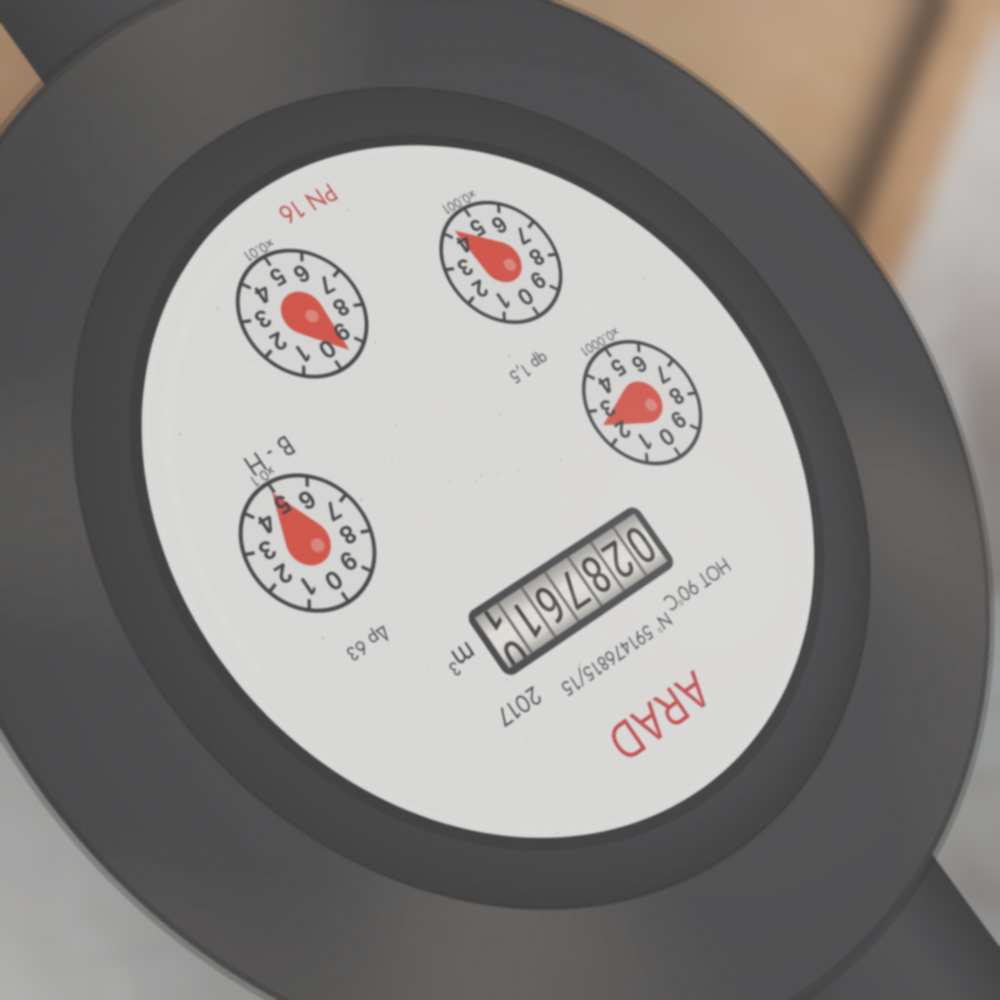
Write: 287610.4942 m³
